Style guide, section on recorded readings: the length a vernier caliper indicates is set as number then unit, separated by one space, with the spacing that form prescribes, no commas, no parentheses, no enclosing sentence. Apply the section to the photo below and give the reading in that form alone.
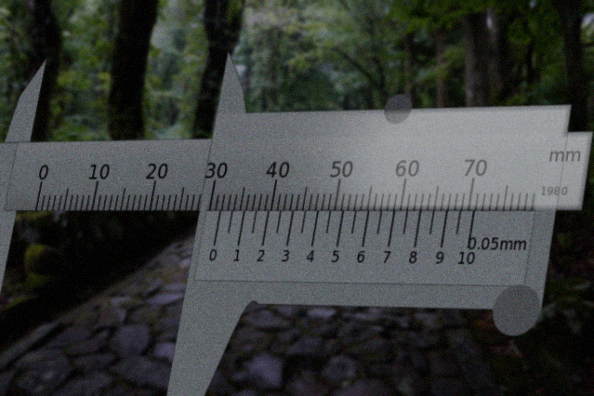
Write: 31.8 mm
